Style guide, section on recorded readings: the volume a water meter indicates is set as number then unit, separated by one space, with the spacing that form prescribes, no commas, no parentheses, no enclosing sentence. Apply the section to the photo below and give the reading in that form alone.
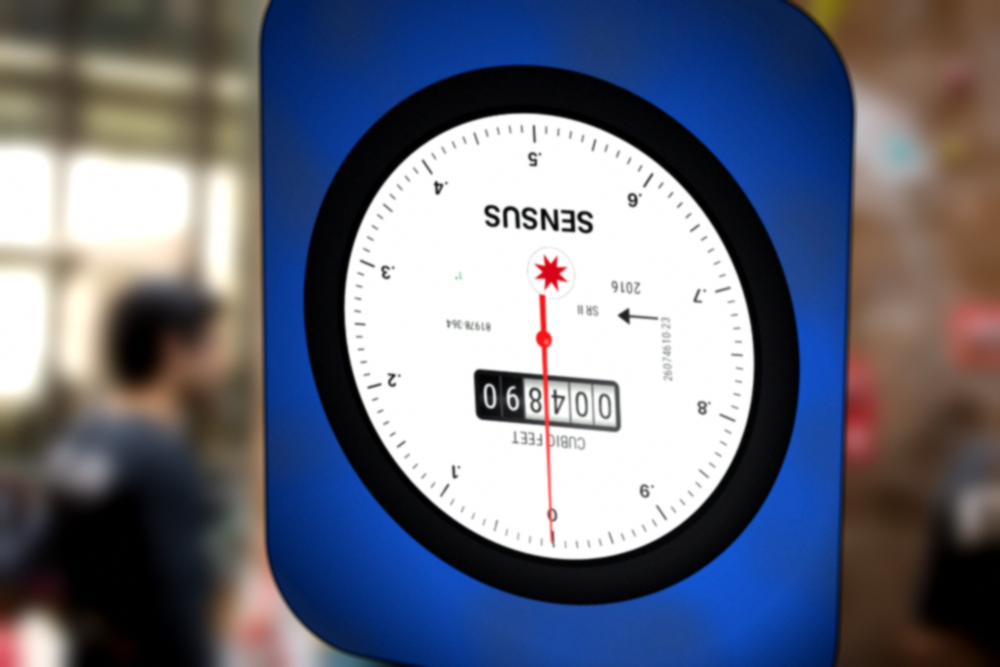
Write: 4890.00 ft³
